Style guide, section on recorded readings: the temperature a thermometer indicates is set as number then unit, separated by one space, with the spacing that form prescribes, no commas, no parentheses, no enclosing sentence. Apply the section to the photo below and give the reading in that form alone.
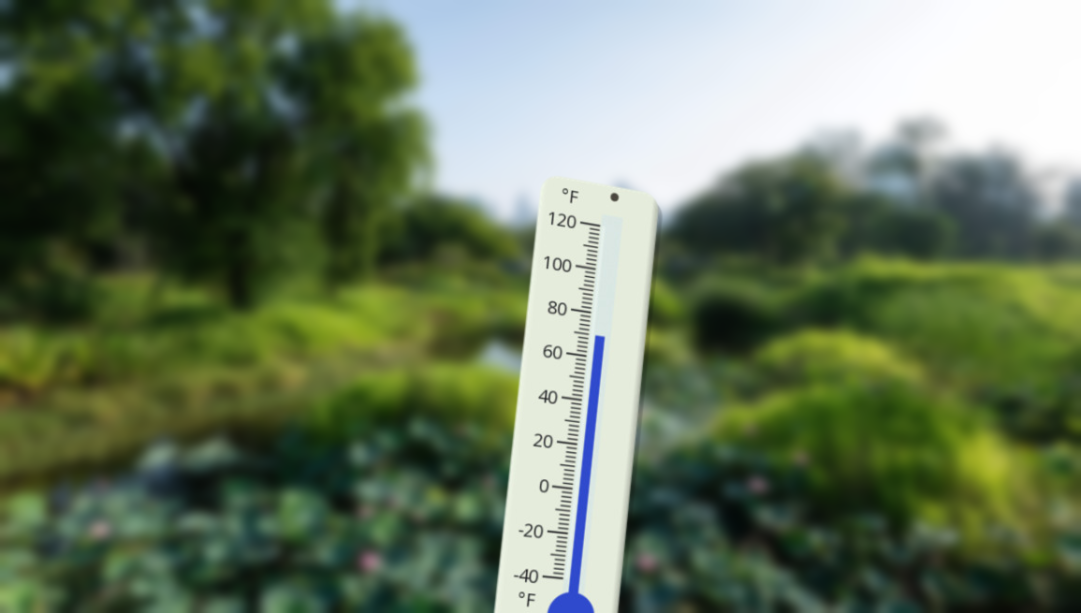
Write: 70 °F
